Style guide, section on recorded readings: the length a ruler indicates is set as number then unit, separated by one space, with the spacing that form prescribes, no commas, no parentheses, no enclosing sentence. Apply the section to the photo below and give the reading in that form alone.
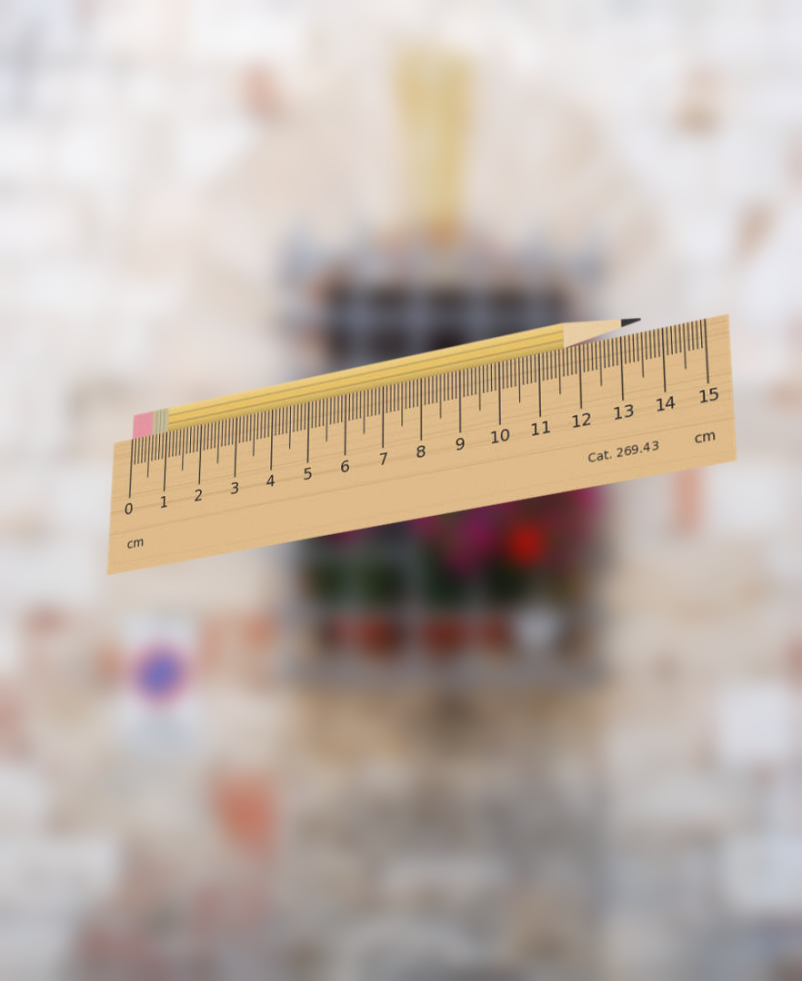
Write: 13.5 cm
